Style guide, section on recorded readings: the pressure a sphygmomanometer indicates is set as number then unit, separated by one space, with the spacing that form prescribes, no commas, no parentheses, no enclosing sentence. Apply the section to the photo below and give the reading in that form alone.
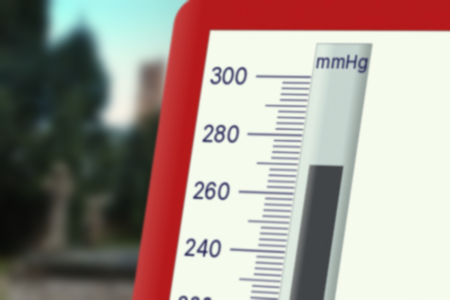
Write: 270 mmHg
